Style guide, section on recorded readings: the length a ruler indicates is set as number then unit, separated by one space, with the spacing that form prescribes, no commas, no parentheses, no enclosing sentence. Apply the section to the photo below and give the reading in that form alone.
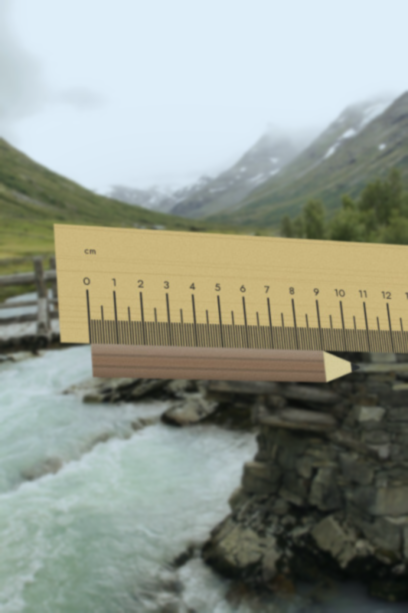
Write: 10.5 cm
